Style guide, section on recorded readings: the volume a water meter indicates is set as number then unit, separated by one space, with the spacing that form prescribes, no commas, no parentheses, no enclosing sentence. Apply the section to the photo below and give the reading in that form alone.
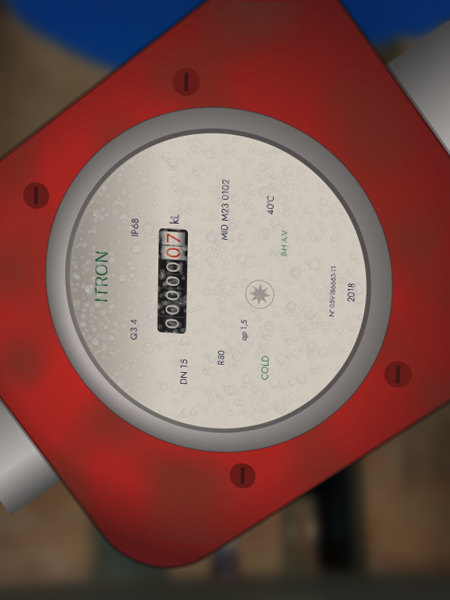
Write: 0.07 kL
